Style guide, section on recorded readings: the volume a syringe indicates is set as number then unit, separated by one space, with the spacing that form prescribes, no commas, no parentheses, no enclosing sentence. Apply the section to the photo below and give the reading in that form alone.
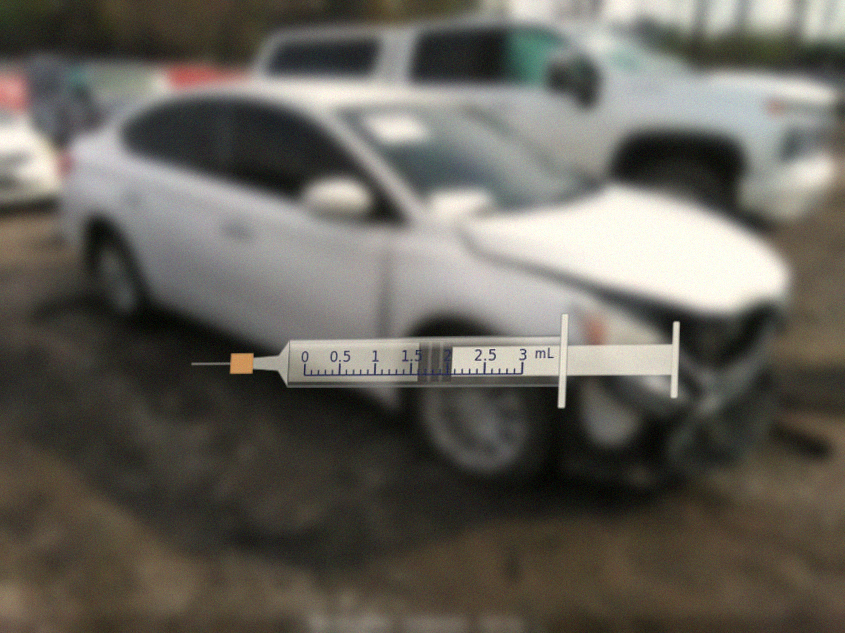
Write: 1.6 mL
